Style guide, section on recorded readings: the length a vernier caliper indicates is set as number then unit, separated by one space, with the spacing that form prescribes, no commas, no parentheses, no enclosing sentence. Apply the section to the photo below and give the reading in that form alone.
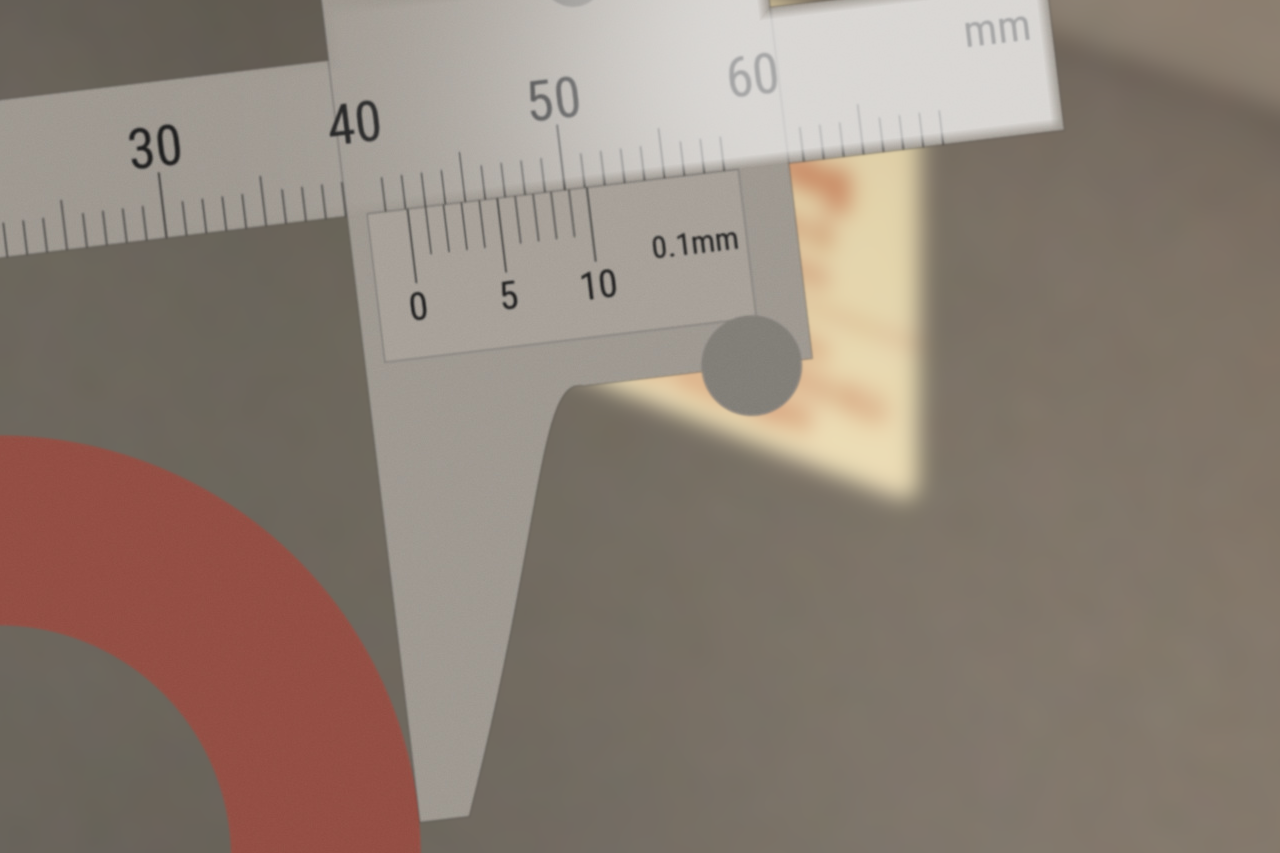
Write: 42.1 mm
